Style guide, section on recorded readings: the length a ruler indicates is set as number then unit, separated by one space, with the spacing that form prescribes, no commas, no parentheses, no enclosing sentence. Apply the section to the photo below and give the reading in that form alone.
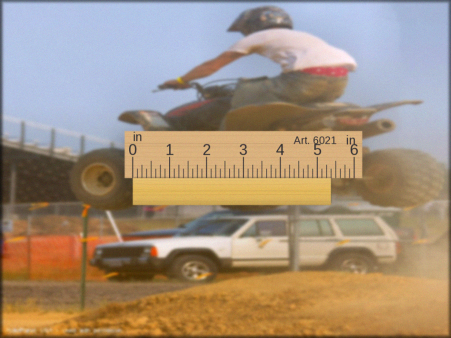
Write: 5.375 in
